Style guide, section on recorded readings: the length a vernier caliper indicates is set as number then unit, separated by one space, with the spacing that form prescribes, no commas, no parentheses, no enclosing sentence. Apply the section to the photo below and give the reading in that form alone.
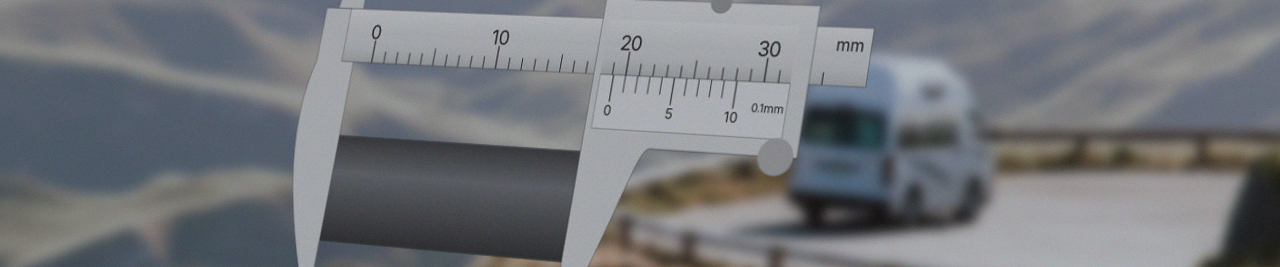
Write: 19.1 mm
